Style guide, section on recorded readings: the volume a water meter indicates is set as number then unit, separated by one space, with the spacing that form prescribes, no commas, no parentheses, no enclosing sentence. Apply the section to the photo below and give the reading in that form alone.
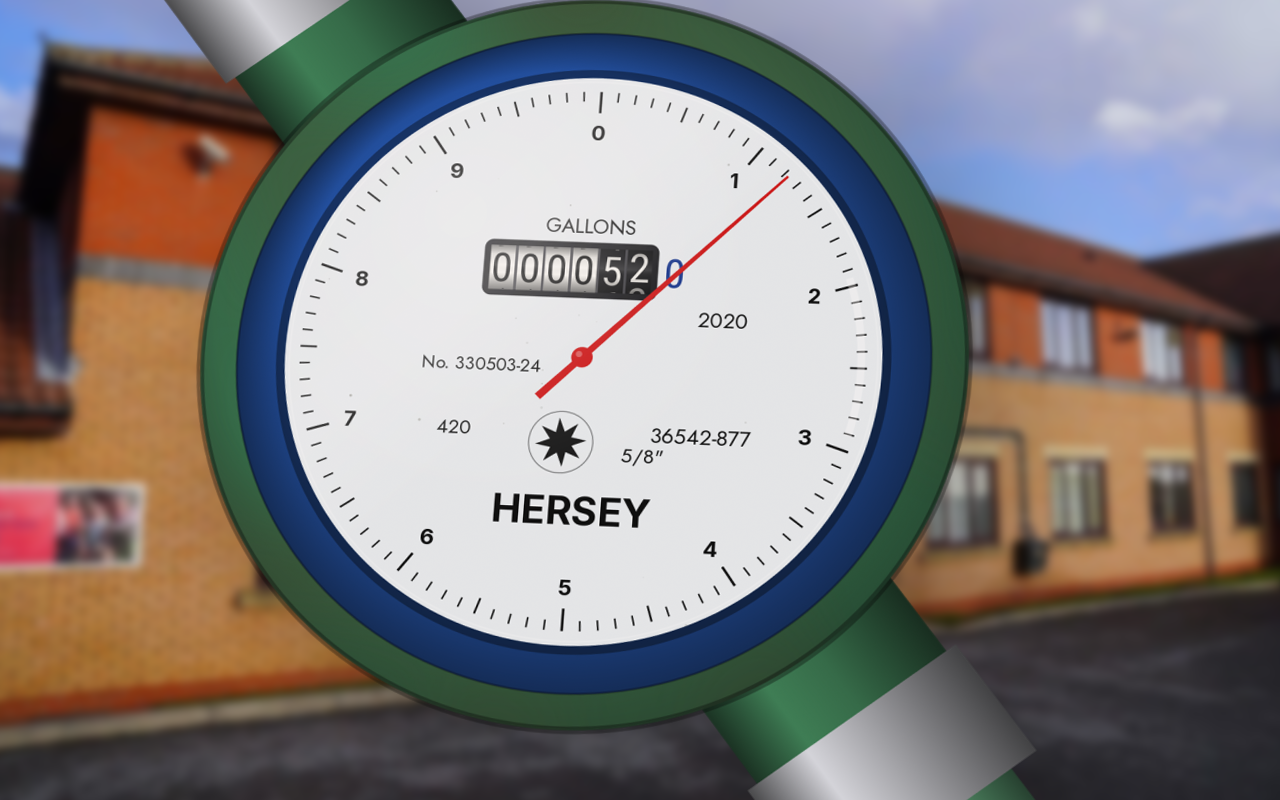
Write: 521.2 gal
